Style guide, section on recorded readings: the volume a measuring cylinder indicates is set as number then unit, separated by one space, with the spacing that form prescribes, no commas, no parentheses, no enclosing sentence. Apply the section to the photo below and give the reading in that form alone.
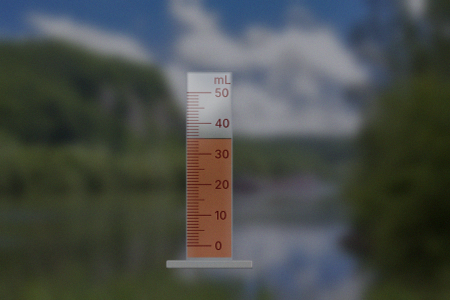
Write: 35 mL
